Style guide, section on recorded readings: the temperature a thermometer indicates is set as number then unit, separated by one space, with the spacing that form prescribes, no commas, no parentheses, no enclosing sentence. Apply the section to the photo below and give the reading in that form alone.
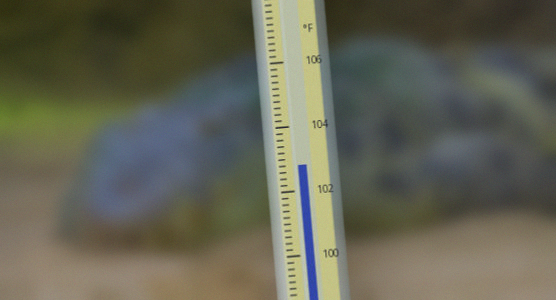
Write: 102.8 °F
